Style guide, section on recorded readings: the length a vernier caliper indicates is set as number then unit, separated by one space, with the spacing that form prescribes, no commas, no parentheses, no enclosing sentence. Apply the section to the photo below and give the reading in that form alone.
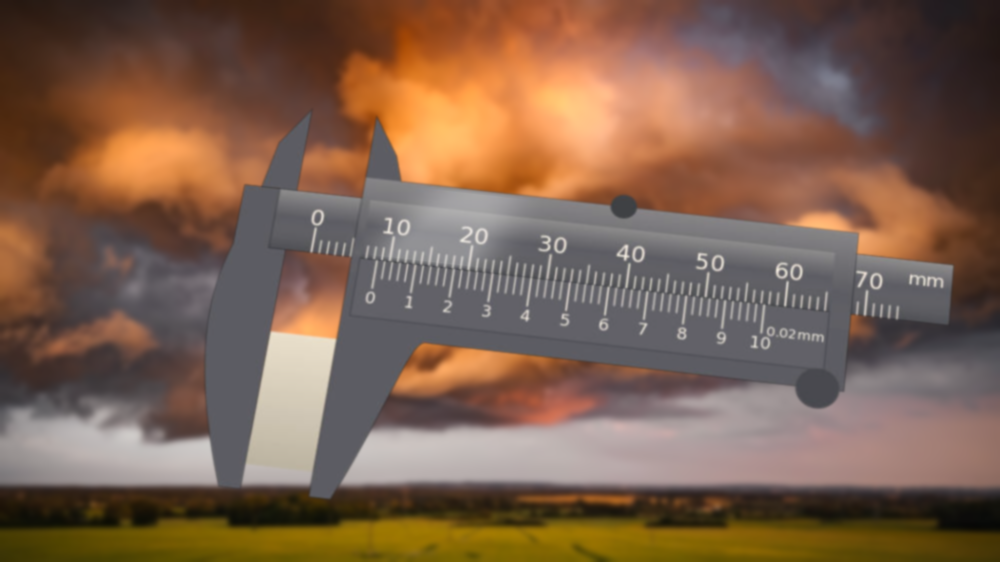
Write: 8.4 mm
